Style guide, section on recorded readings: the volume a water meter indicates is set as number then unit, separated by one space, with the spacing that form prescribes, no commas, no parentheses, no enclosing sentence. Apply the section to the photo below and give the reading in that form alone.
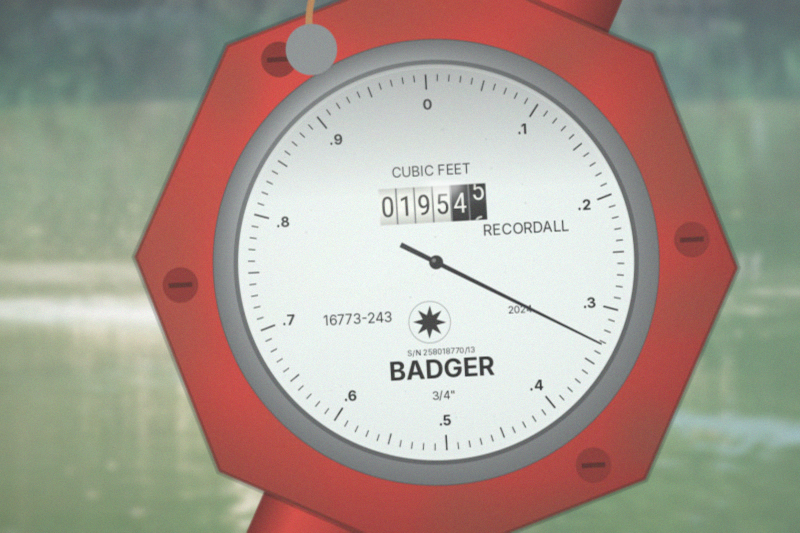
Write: 19545.33 ft³
